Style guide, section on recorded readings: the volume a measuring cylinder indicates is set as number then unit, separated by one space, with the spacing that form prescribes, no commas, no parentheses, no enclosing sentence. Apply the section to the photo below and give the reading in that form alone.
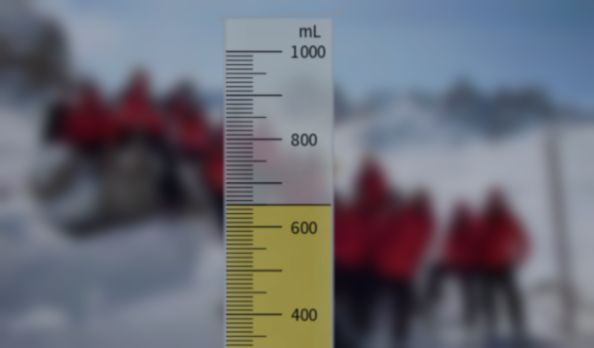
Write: 650 mL
